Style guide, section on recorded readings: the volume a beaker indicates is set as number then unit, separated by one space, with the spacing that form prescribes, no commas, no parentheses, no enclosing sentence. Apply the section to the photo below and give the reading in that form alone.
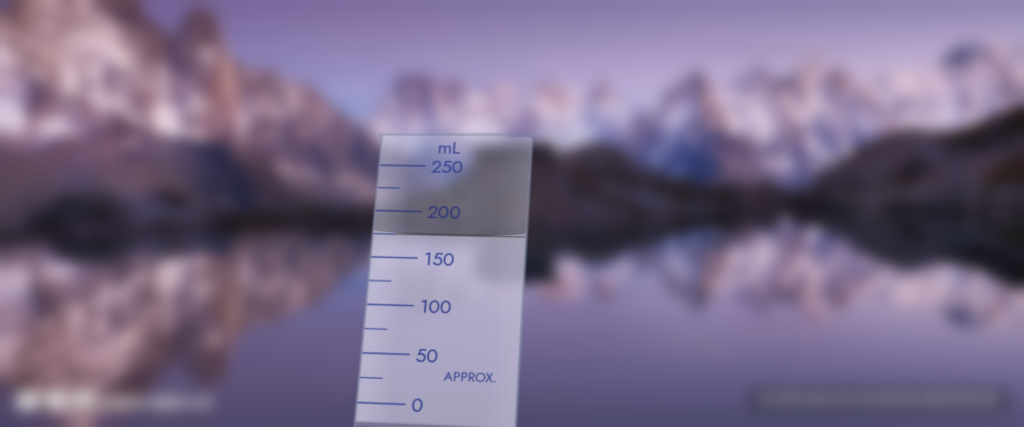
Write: 175 mL
